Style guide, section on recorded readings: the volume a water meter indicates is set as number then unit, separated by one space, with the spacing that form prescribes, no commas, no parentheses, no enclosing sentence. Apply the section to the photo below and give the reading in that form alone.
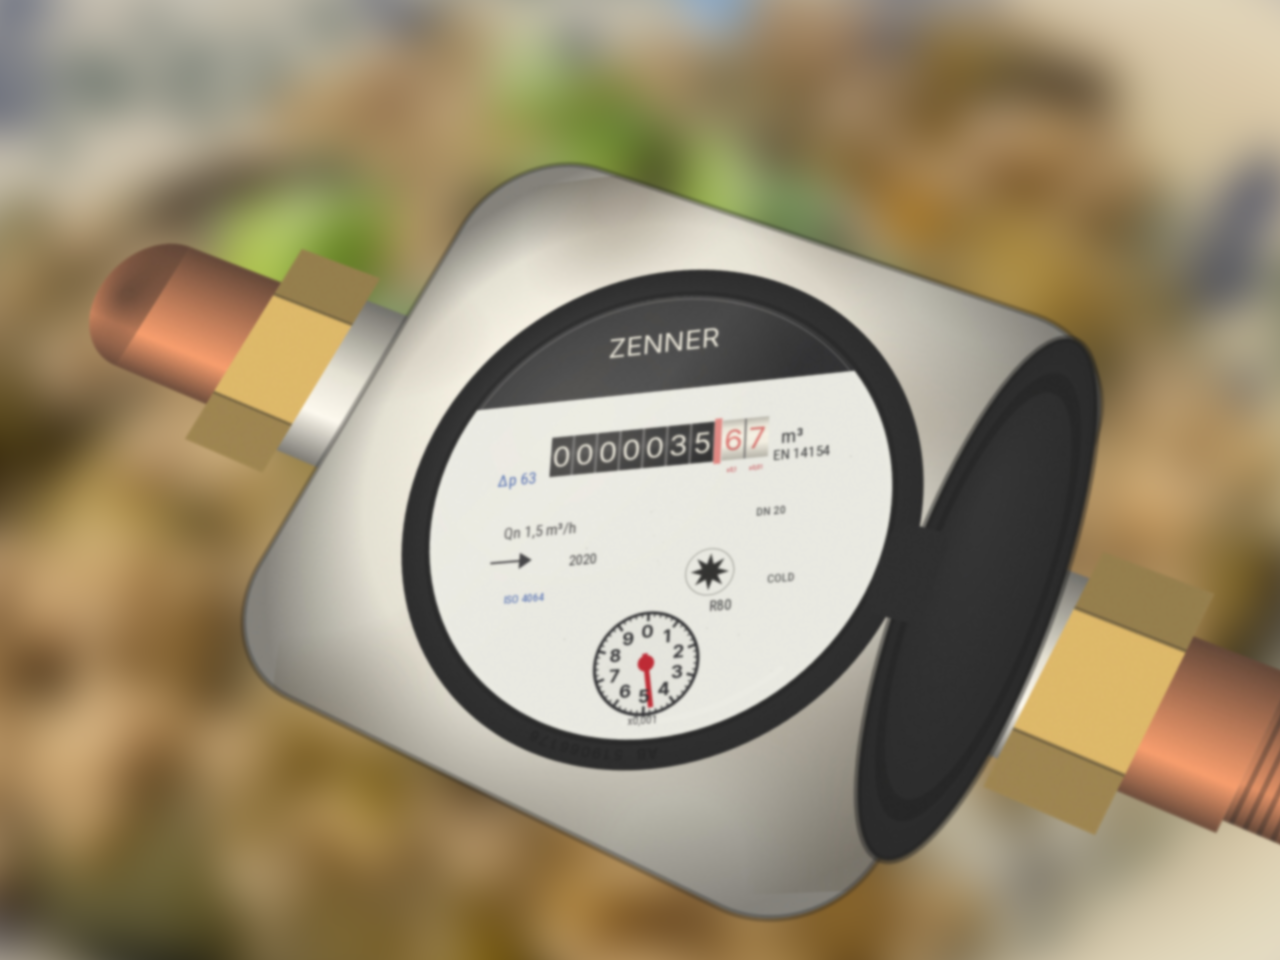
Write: 35.674 m³
